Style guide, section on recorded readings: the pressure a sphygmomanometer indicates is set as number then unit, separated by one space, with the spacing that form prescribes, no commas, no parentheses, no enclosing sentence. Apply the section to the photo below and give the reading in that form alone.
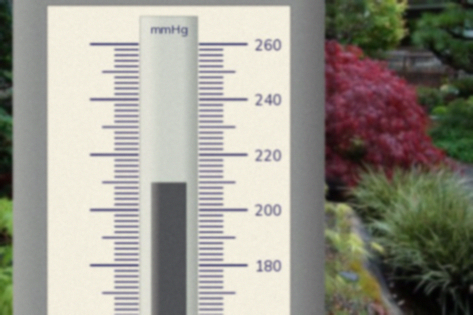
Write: 210 mmHg
